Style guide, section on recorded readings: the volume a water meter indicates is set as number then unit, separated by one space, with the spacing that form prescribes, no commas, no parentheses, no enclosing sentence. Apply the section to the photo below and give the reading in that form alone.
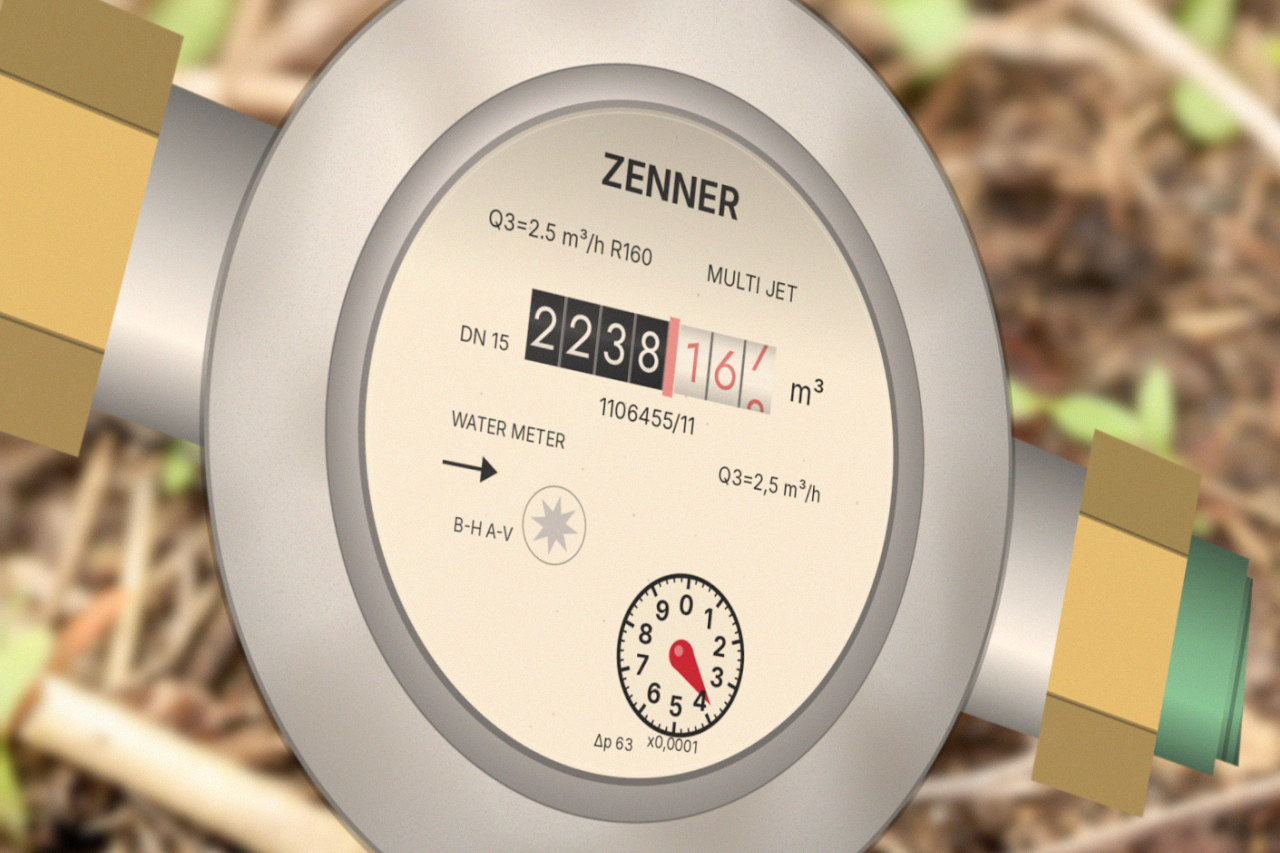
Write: 2238.1673 m³
